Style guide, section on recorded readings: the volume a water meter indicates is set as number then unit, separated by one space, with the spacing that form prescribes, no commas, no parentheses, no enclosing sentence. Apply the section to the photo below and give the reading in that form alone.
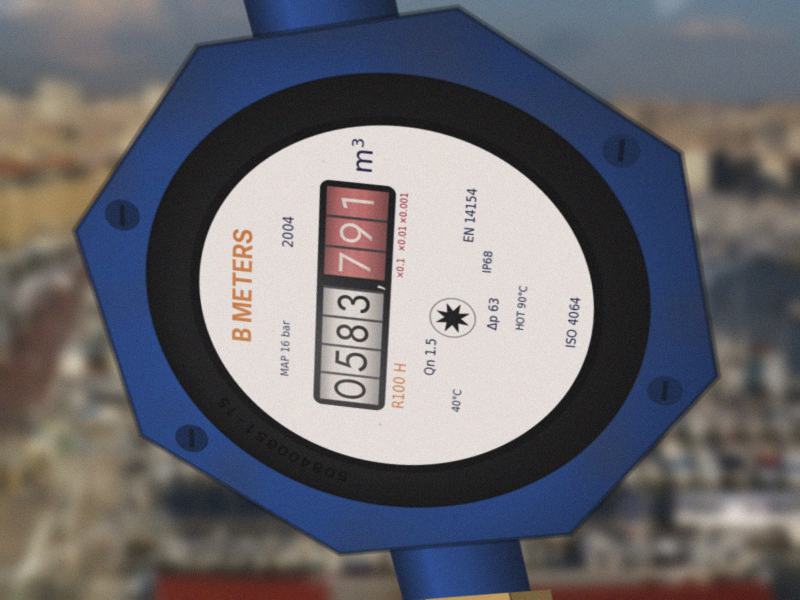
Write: 583.791 m³
